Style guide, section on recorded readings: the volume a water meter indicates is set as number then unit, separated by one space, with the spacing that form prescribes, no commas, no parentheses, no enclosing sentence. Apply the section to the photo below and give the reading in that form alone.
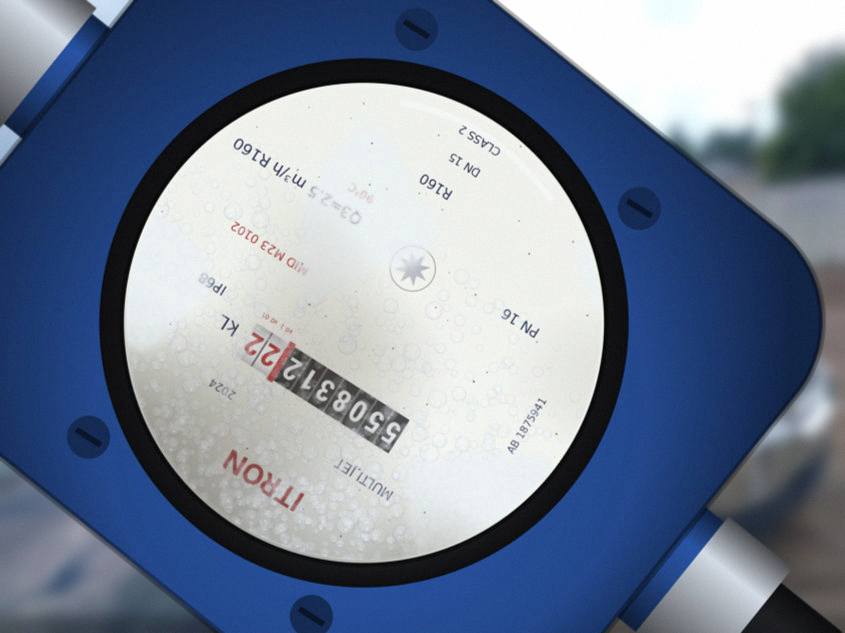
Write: 5508312.22 kL
